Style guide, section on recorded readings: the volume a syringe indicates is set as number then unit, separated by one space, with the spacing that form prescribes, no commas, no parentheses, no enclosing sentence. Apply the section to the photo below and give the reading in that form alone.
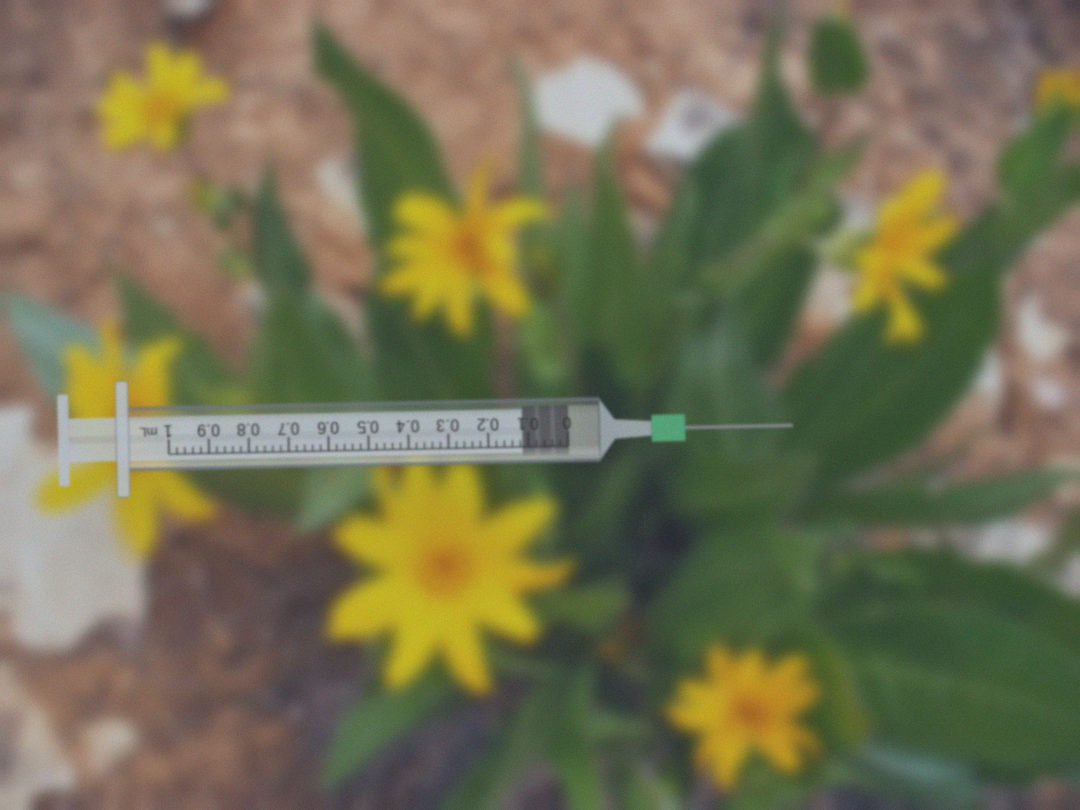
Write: 0 mL
